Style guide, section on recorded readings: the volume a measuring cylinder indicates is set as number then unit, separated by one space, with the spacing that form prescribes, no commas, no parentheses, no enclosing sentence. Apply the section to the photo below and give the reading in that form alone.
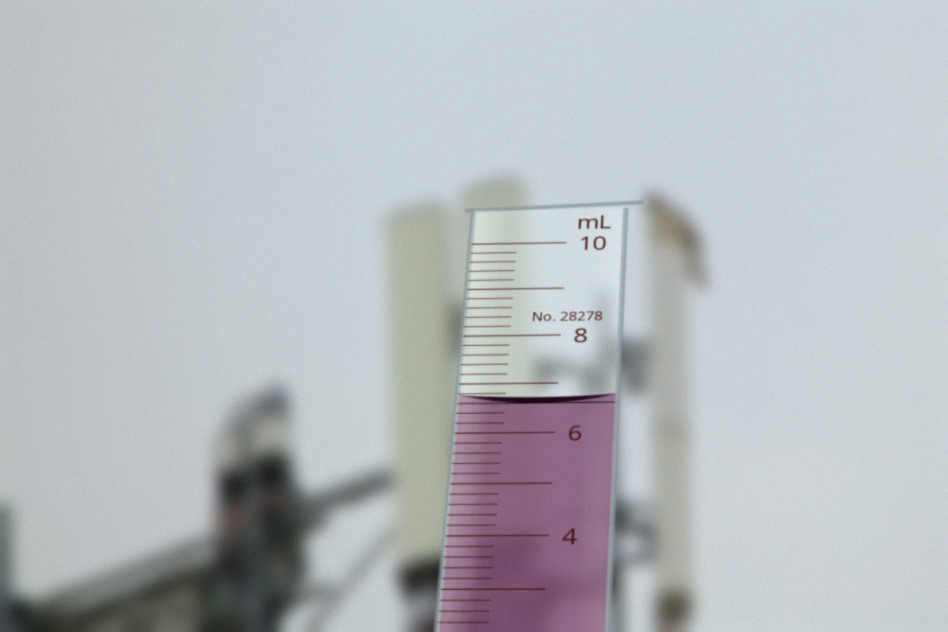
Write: 6.6 mL
